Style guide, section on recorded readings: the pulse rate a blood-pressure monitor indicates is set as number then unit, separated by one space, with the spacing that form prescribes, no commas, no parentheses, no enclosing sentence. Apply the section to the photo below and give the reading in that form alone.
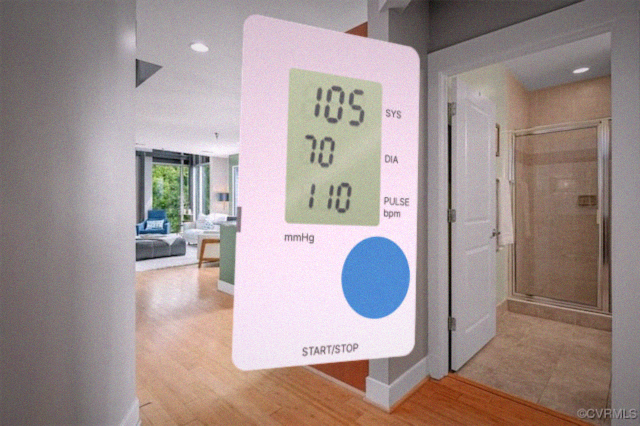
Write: 110 bpm
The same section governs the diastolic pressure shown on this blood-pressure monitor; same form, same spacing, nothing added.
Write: 70 mmHg
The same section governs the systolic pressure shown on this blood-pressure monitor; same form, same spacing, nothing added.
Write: 105 mmHg
